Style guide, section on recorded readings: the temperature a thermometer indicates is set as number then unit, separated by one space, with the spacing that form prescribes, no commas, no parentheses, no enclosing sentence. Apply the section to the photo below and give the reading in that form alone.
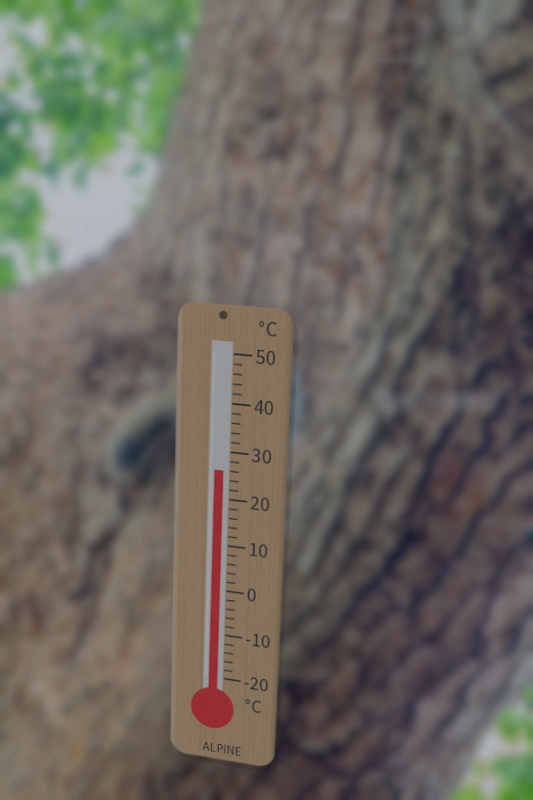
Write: 26 °C
